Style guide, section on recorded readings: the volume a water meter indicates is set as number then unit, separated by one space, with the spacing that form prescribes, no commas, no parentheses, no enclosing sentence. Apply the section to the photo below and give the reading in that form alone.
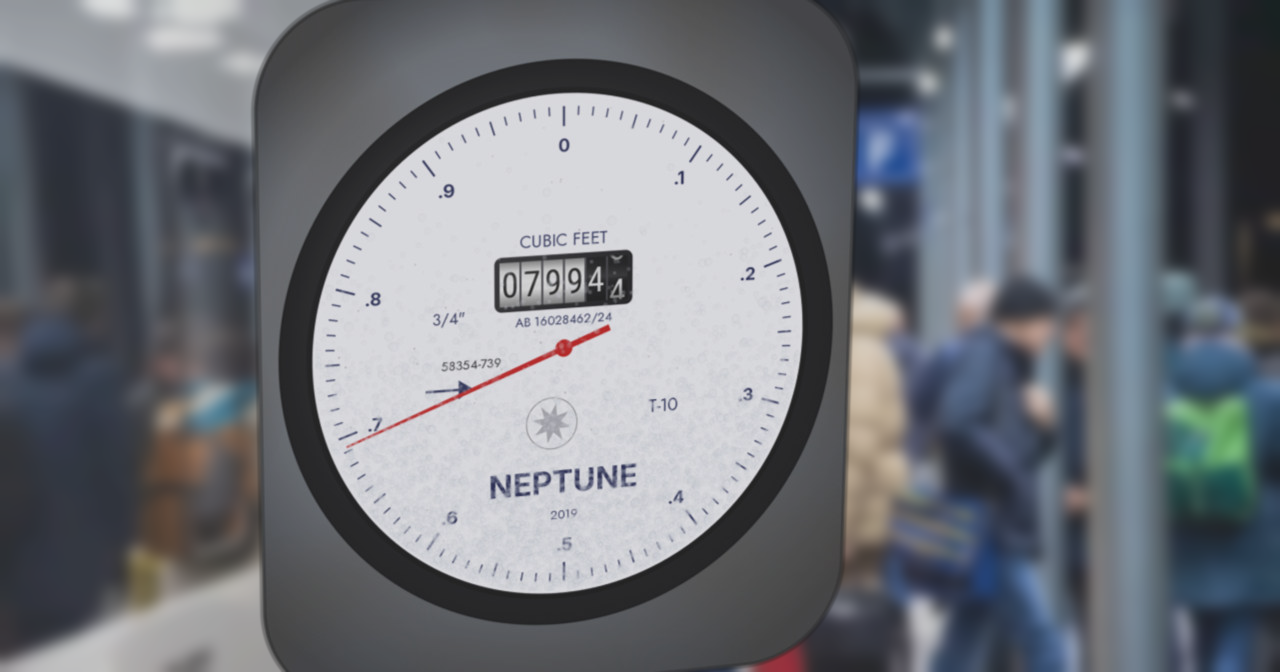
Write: 79943.69 ft³
